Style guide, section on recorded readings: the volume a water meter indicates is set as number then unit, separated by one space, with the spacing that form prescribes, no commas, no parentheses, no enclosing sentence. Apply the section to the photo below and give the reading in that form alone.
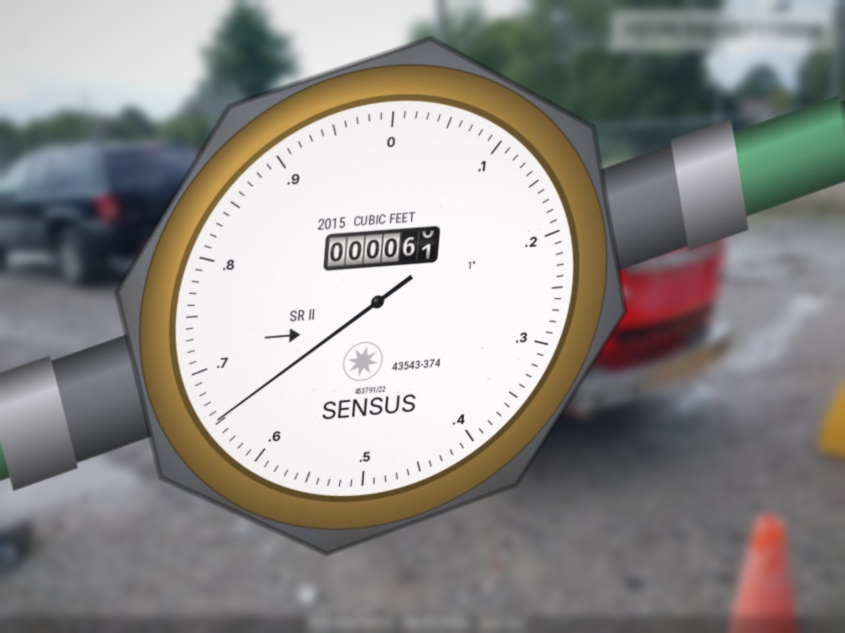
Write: 60.65 ft³
